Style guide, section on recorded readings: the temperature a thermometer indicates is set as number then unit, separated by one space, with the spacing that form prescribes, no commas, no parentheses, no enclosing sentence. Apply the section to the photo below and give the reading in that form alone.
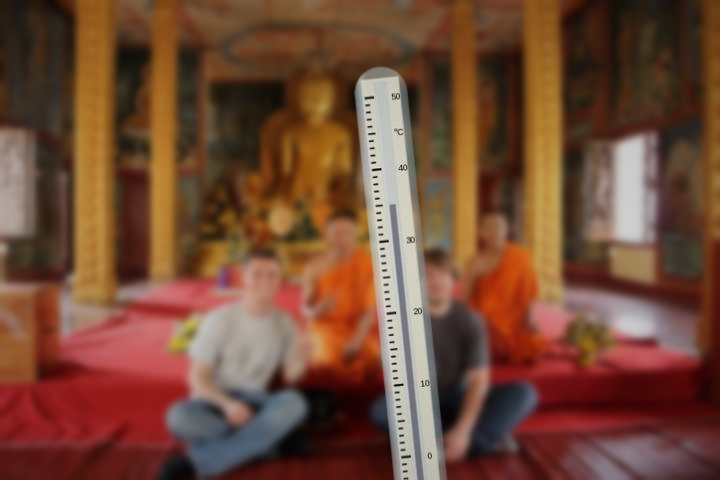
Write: 35 °C
